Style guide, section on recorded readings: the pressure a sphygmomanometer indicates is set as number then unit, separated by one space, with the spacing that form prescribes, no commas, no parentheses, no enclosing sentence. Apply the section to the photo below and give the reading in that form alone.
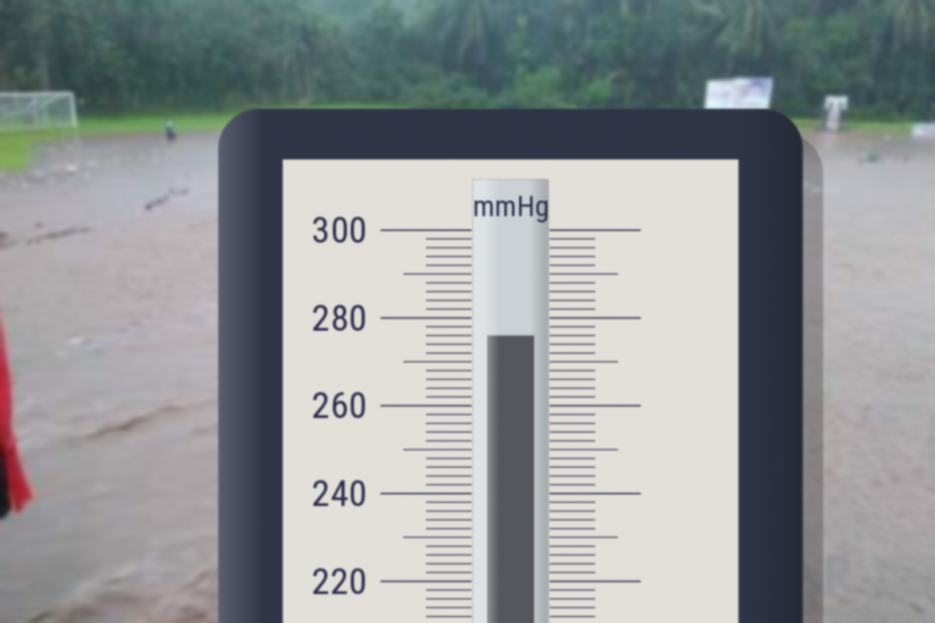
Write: 276 mmHg
